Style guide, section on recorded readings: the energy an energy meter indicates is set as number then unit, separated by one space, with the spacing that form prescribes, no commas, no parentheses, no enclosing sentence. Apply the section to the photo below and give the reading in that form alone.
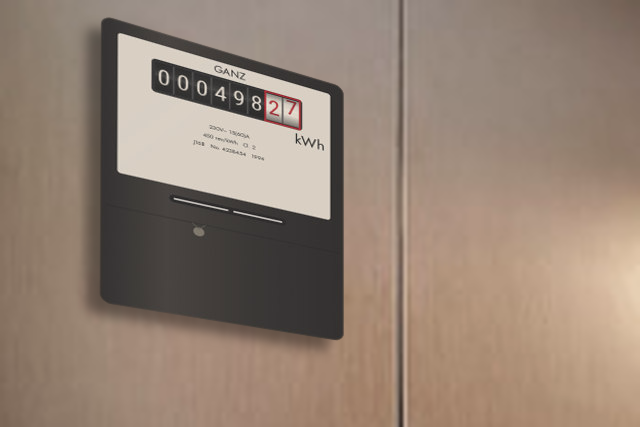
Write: 498.27 kWh
